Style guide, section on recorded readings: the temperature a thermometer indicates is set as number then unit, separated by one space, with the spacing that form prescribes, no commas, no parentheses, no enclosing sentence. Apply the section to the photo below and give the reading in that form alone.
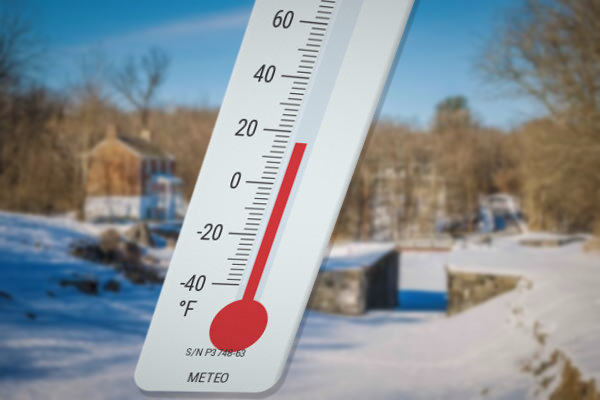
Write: 16 °F
